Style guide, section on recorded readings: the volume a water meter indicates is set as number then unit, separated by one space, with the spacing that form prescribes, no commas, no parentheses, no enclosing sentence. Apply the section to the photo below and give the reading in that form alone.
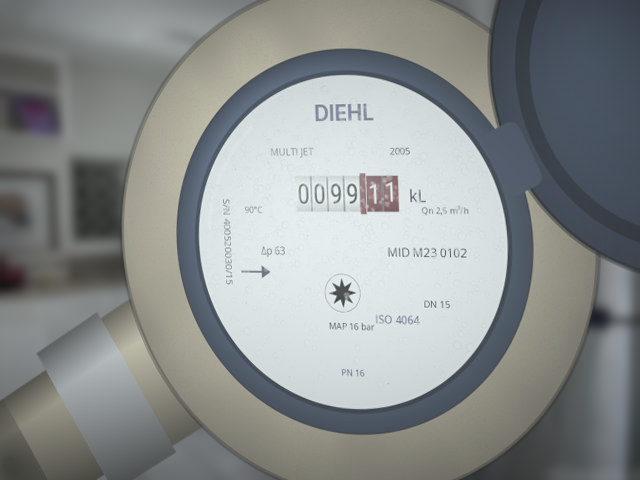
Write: 99.11 kL
